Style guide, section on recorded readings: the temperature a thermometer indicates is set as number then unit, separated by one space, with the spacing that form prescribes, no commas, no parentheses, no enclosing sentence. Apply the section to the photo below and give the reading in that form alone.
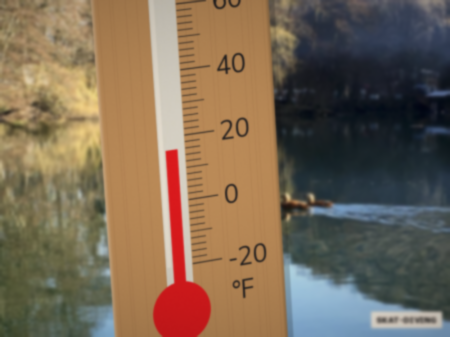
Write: 16 °F
